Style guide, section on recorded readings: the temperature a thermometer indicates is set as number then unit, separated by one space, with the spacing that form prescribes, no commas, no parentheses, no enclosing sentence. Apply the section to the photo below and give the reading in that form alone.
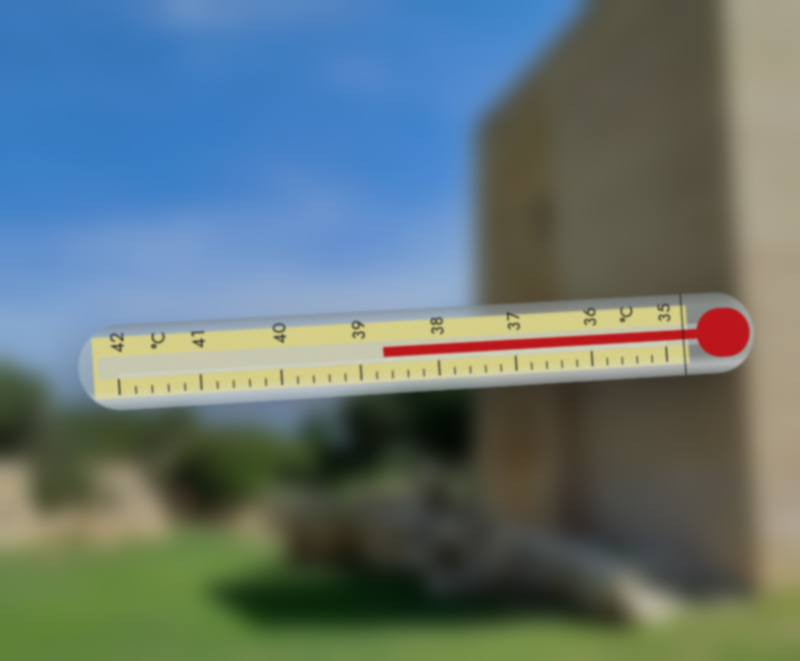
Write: 38.7 °C
